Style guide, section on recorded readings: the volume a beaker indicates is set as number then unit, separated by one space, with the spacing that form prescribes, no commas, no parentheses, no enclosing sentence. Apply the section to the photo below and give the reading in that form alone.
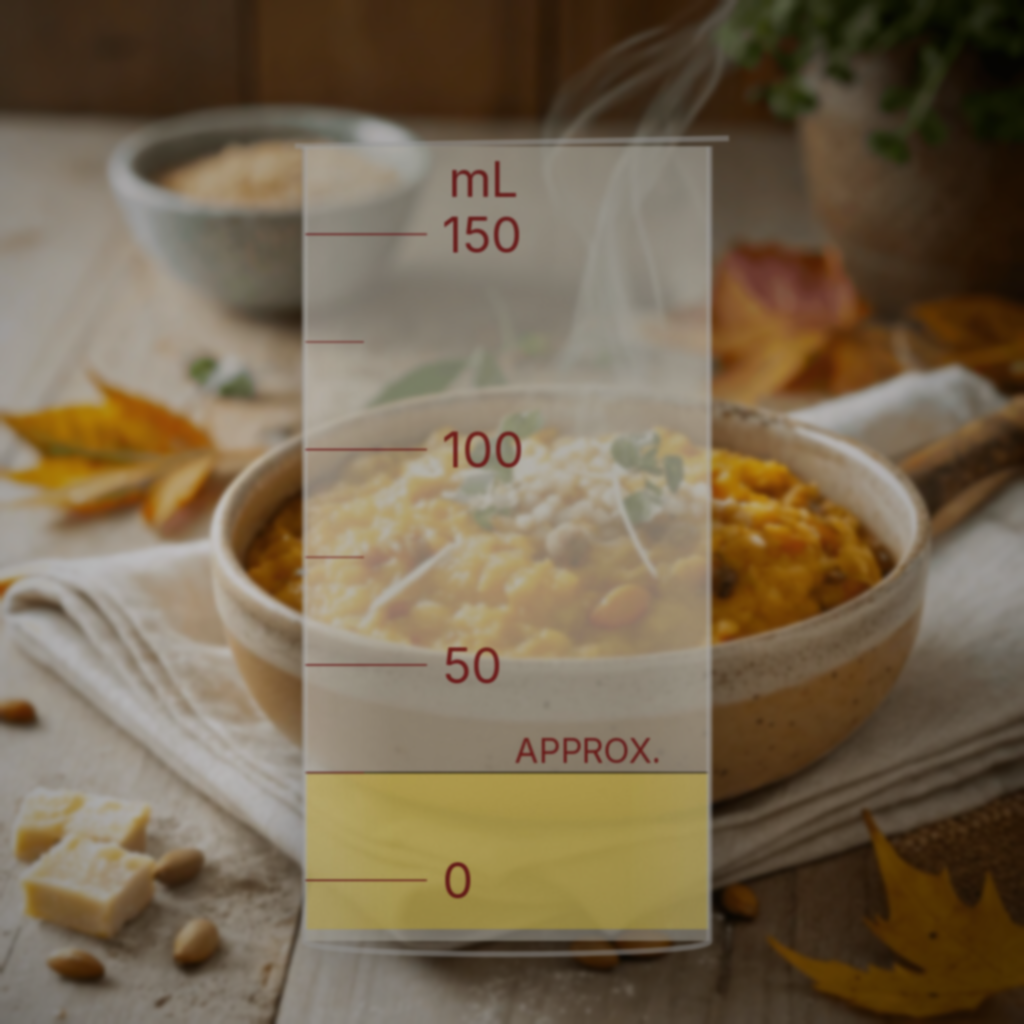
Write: 25 mL
